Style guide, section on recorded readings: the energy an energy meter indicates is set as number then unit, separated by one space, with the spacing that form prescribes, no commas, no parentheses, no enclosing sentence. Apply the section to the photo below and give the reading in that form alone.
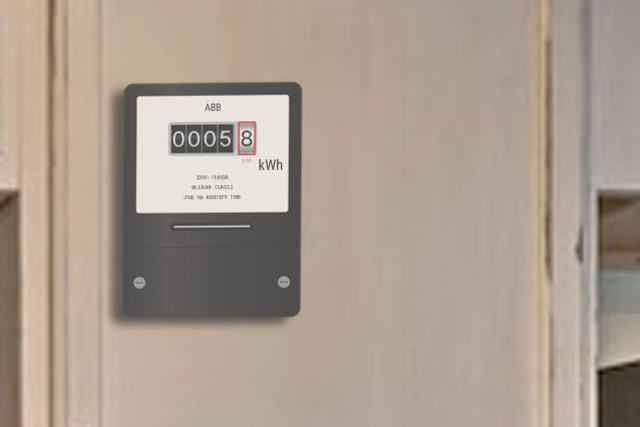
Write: 5.8 kWh
